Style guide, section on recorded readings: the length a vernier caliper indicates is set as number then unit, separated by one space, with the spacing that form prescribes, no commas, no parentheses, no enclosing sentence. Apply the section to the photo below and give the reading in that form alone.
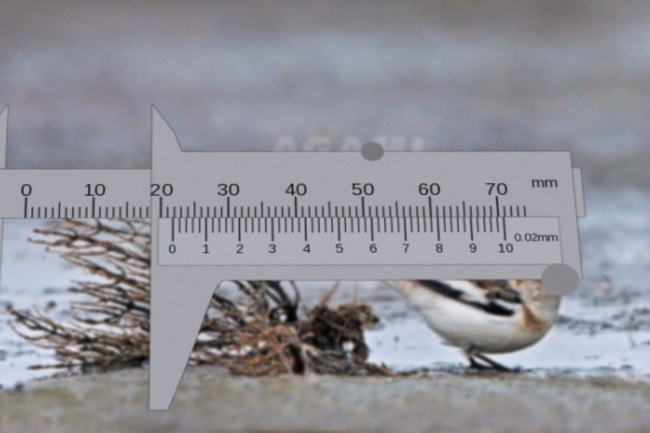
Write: 21.8 mm
